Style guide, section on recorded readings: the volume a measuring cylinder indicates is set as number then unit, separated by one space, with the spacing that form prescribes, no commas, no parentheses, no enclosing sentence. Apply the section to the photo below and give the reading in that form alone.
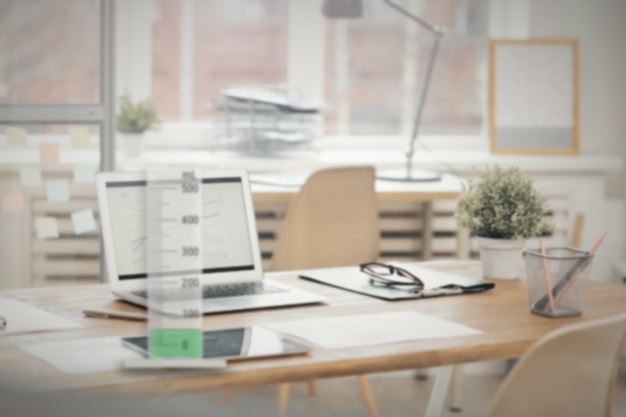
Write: 50 mL
